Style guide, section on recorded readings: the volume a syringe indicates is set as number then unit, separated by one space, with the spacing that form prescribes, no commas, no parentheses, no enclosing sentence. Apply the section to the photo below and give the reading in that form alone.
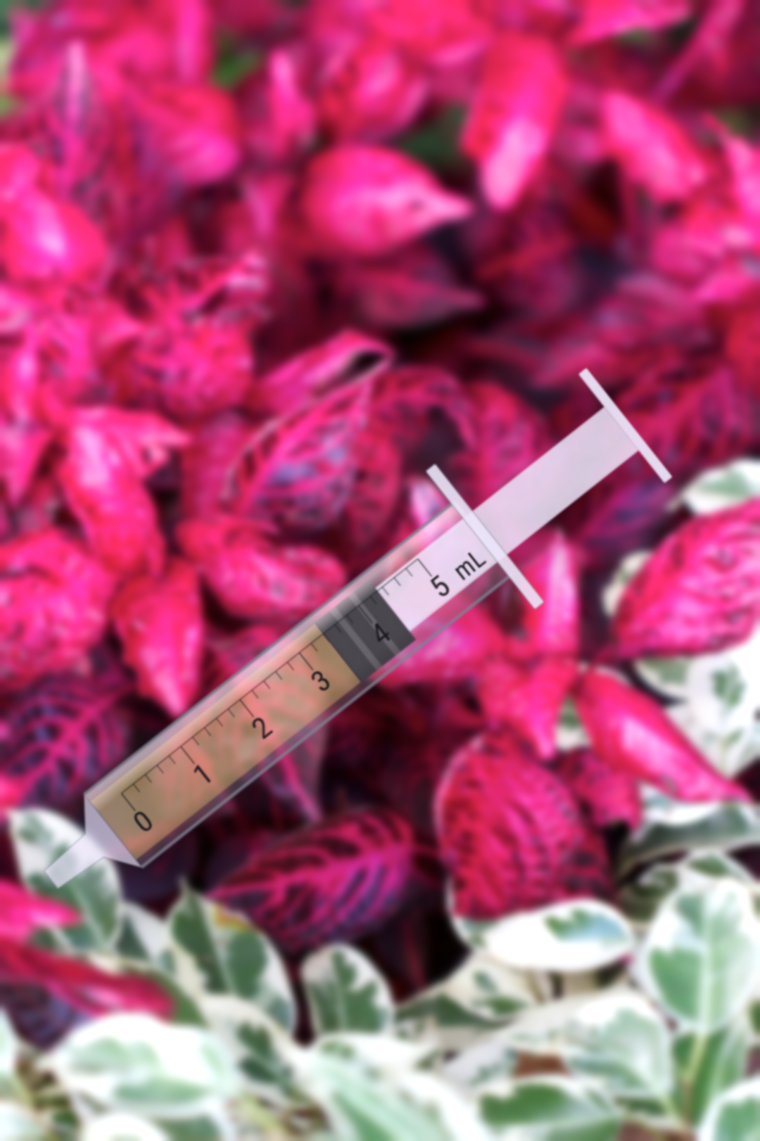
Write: 3.4 mL
